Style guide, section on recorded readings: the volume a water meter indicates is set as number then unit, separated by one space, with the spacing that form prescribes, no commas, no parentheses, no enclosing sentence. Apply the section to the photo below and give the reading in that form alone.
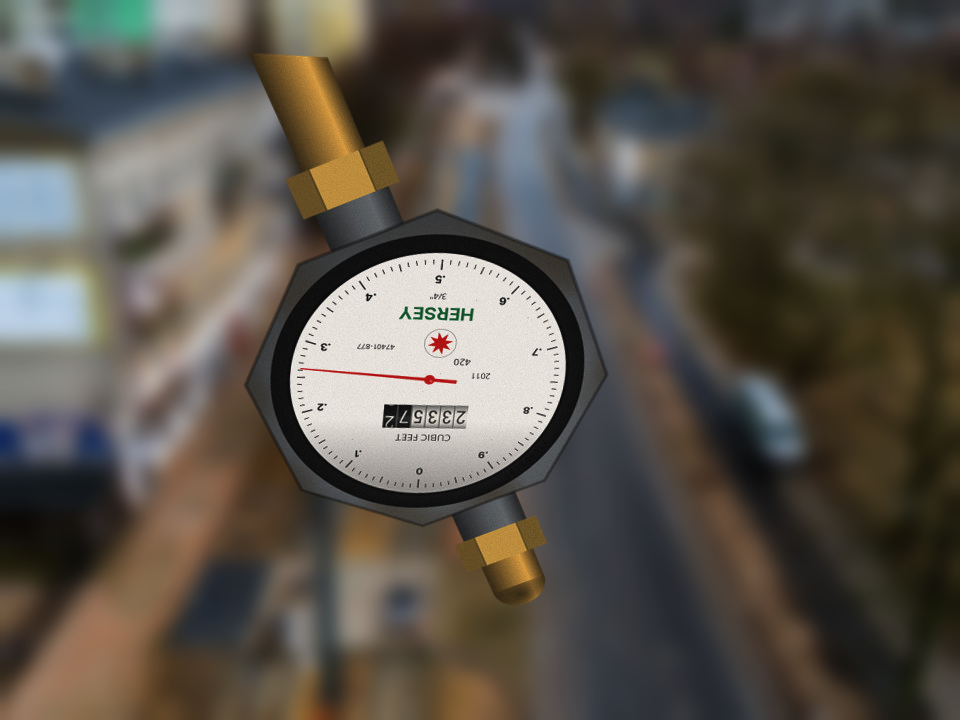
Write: 233572.26 ft³
